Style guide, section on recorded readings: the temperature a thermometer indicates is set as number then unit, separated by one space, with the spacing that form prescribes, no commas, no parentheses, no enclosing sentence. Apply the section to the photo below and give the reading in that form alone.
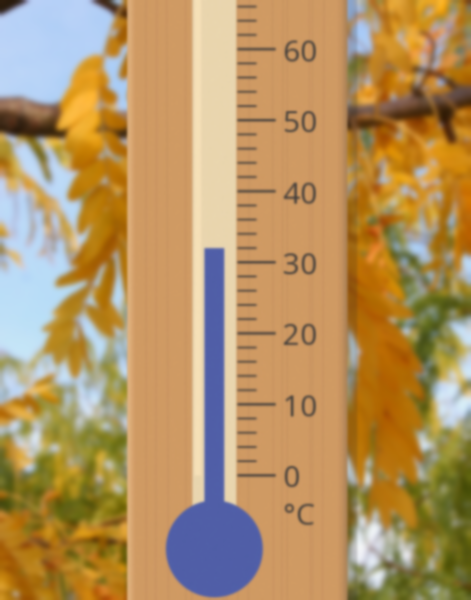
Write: 32 °C
